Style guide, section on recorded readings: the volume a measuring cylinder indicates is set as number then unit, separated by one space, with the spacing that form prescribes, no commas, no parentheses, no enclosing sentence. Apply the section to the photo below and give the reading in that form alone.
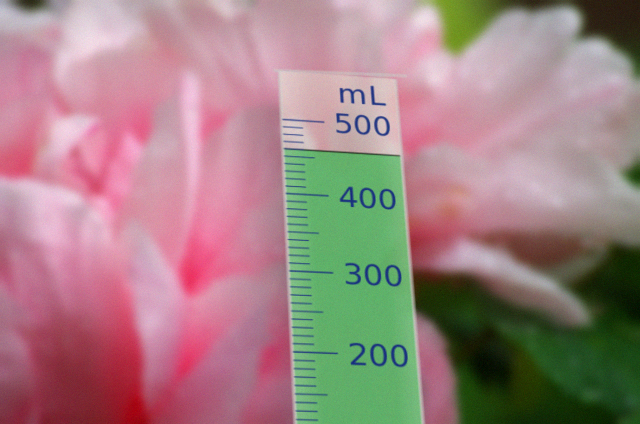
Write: 460 mL
